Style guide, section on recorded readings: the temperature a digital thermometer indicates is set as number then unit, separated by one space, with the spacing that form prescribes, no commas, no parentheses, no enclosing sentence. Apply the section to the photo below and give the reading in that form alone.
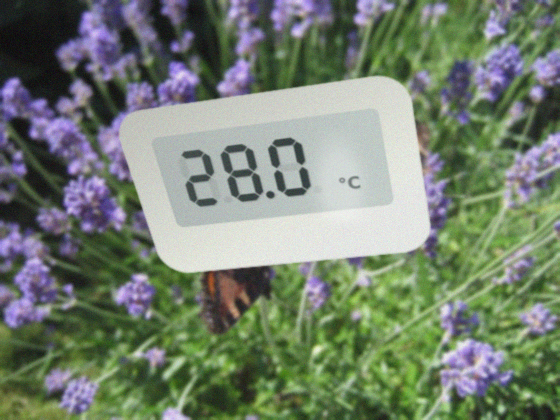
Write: 28.0 °C
